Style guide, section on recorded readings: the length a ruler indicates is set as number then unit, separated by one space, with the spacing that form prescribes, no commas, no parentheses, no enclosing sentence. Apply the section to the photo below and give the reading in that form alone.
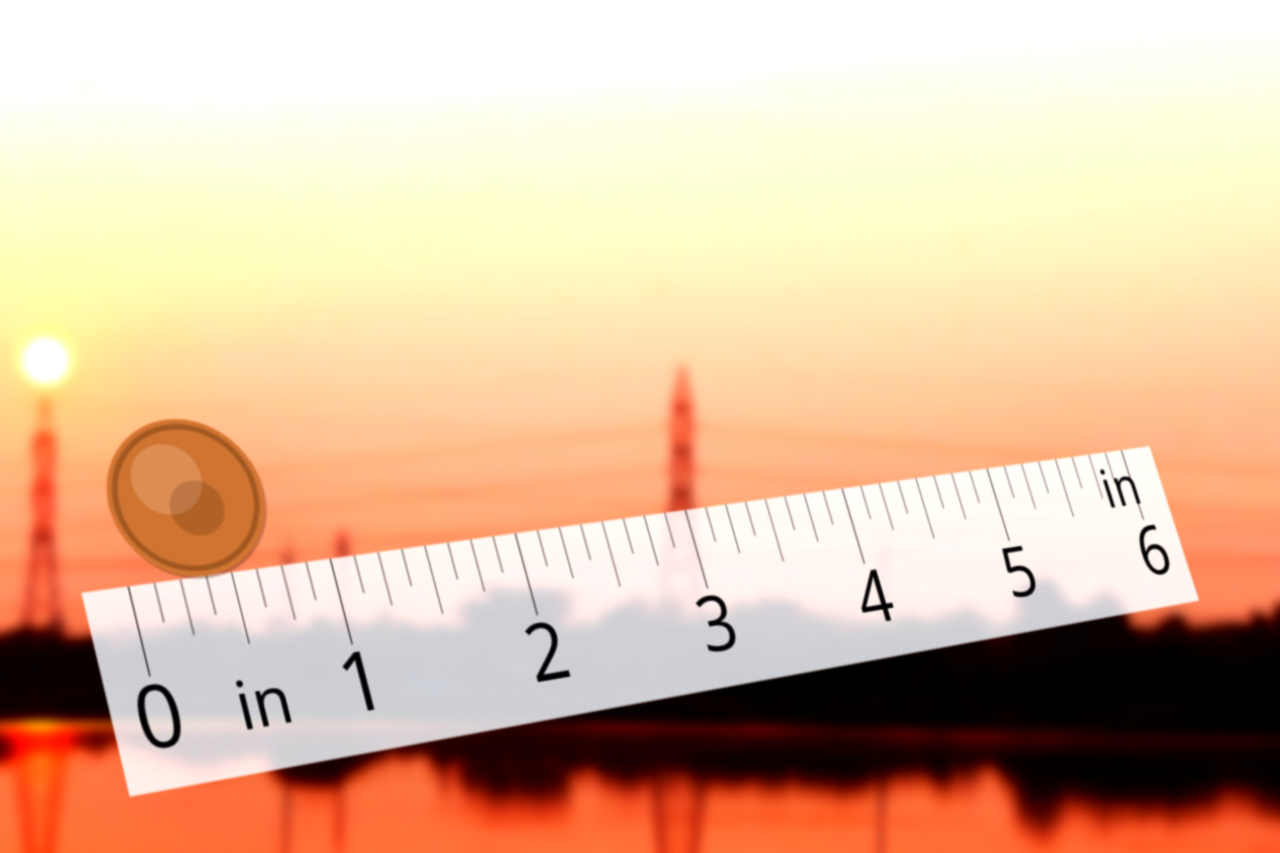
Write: 0.75 in
